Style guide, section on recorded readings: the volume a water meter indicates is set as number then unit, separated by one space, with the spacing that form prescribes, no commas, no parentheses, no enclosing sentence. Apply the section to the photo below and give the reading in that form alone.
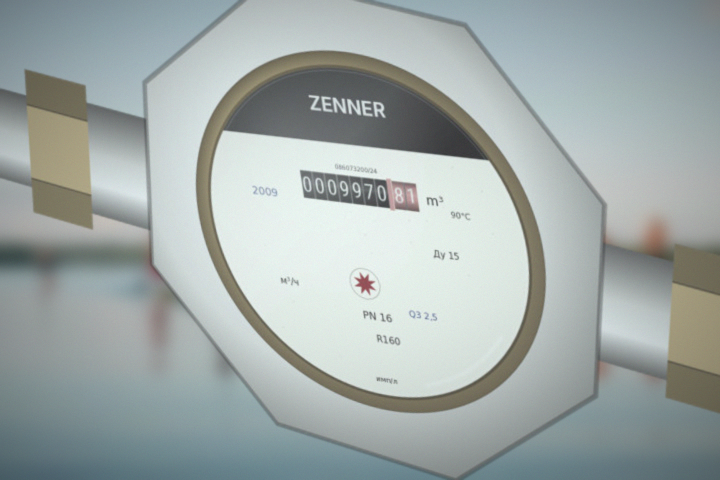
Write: 9970.81 m³
